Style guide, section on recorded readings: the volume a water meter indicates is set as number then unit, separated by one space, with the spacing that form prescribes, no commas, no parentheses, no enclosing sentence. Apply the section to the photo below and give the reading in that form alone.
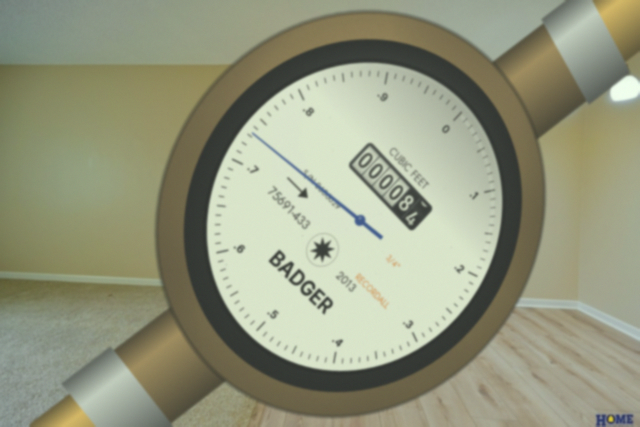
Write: 83.73 ft³
